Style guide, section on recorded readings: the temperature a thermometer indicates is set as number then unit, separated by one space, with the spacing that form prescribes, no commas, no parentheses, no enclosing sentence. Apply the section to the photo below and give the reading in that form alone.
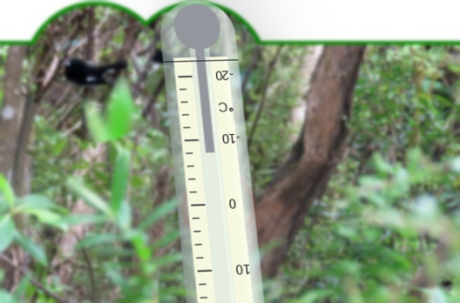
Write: -8 °C
